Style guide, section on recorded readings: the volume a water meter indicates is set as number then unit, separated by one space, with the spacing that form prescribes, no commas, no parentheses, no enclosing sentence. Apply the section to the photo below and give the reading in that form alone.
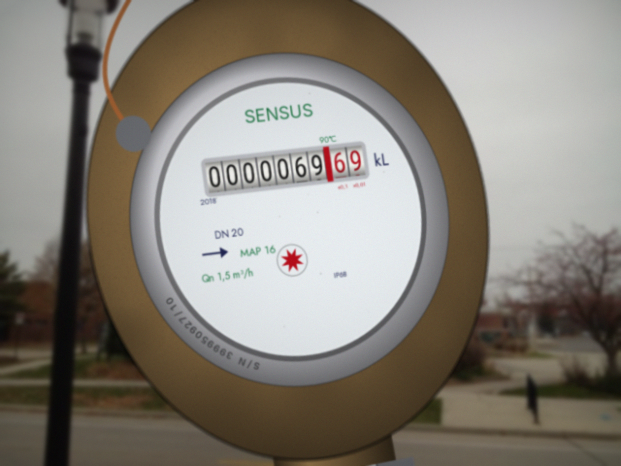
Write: 69.69 kL
